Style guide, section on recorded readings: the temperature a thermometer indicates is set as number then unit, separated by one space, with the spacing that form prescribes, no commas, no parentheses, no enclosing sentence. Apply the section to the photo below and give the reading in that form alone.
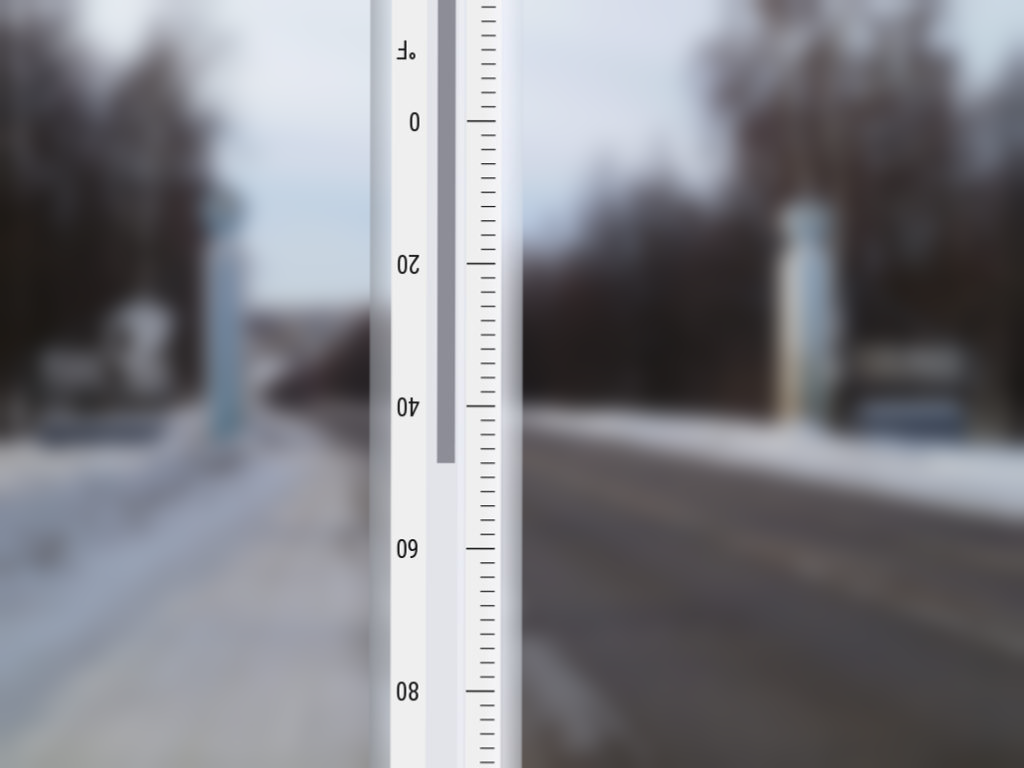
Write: 48 °F
